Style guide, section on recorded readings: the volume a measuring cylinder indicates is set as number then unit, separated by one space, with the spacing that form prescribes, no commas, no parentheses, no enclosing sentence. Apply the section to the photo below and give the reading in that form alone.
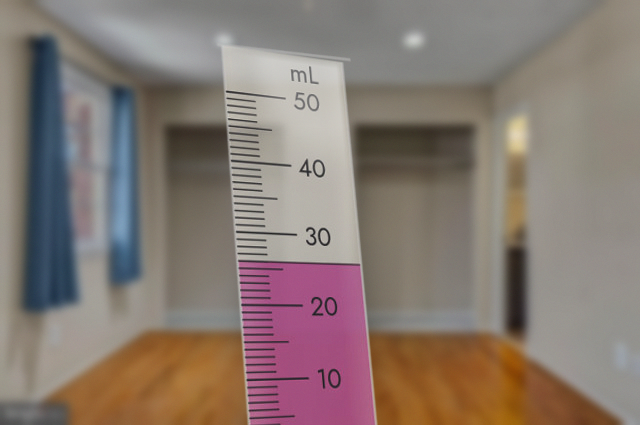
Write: 26 mL
